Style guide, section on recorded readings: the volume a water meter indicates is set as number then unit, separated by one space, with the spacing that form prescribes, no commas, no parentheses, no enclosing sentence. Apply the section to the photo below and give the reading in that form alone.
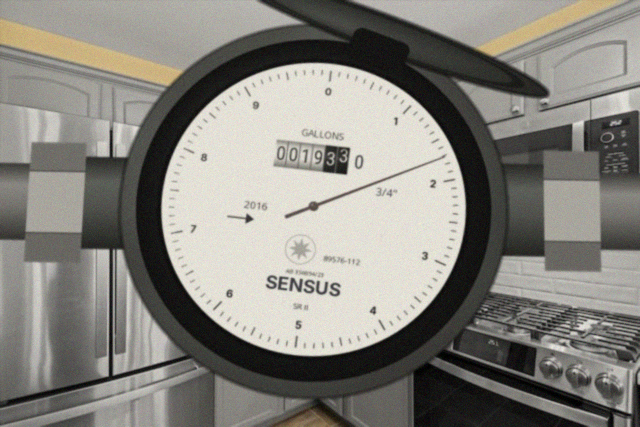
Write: 19331.7 gal
